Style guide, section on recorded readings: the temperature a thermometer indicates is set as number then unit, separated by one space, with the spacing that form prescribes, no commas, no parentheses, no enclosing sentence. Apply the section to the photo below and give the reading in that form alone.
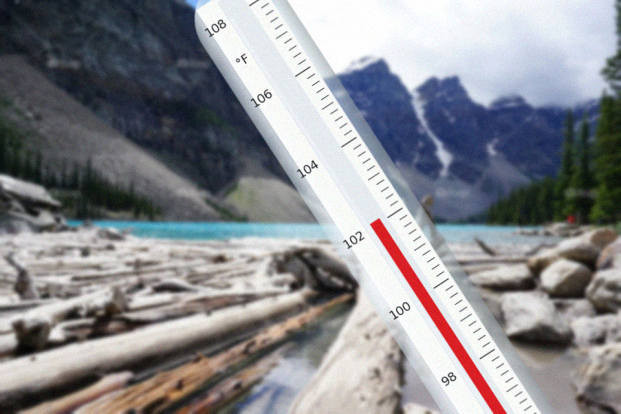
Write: 102.1 °F
